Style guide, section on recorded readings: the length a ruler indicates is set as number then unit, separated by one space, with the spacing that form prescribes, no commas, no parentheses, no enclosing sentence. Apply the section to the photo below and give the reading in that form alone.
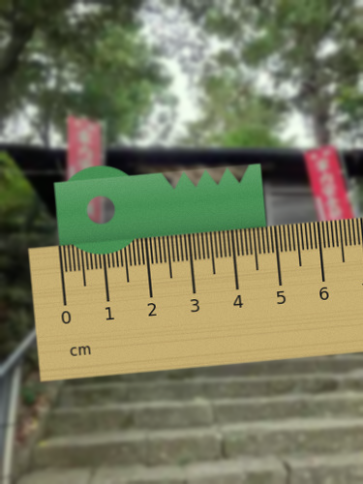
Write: 4.8 cm
